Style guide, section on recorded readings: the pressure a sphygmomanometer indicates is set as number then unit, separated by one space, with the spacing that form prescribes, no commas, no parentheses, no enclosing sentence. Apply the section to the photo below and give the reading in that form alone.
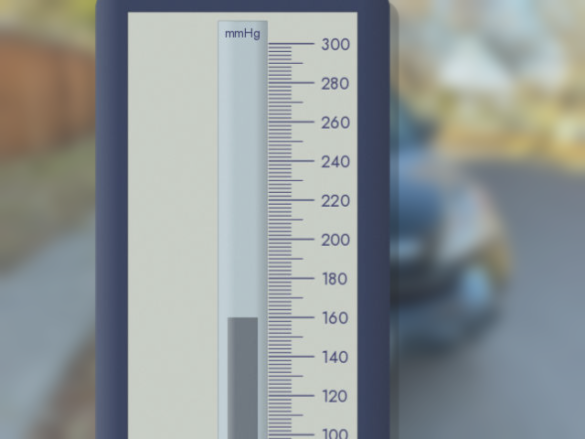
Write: 160 mmHg
